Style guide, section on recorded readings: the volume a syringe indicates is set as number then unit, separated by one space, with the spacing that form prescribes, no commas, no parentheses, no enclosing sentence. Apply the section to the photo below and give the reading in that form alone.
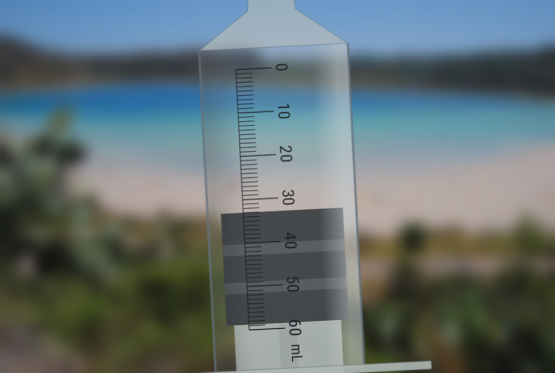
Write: 33 mL
